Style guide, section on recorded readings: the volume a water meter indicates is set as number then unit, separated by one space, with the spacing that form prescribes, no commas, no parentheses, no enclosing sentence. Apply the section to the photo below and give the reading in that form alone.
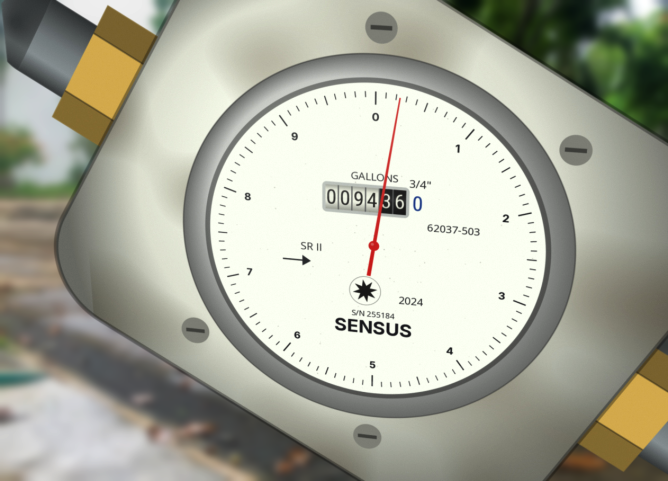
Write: 94360.2 gal
